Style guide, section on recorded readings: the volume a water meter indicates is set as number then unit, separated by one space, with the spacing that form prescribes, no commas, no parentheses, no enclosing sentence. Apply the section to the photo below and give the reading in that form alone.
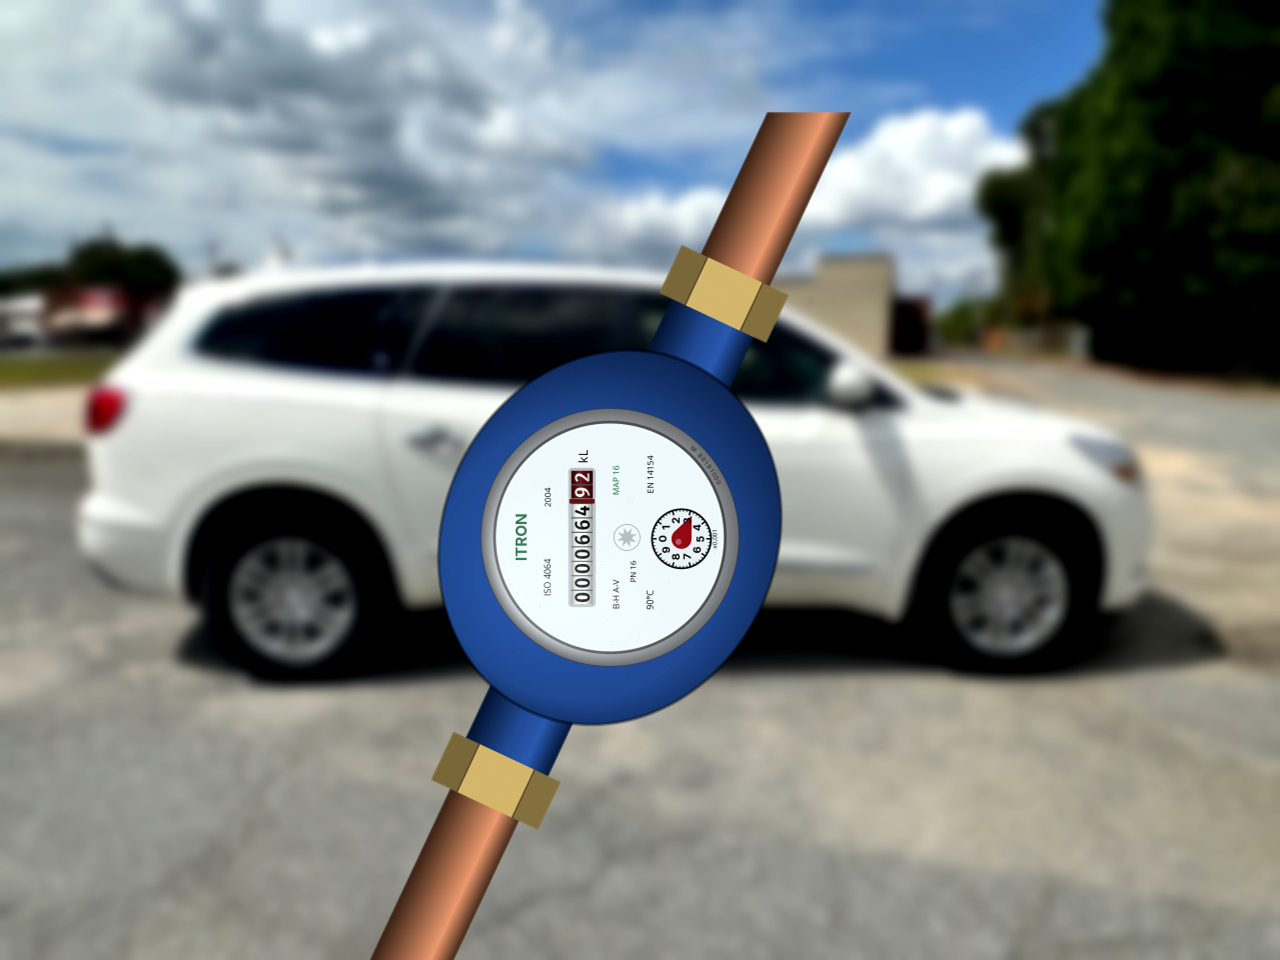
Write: 664.923 kL
